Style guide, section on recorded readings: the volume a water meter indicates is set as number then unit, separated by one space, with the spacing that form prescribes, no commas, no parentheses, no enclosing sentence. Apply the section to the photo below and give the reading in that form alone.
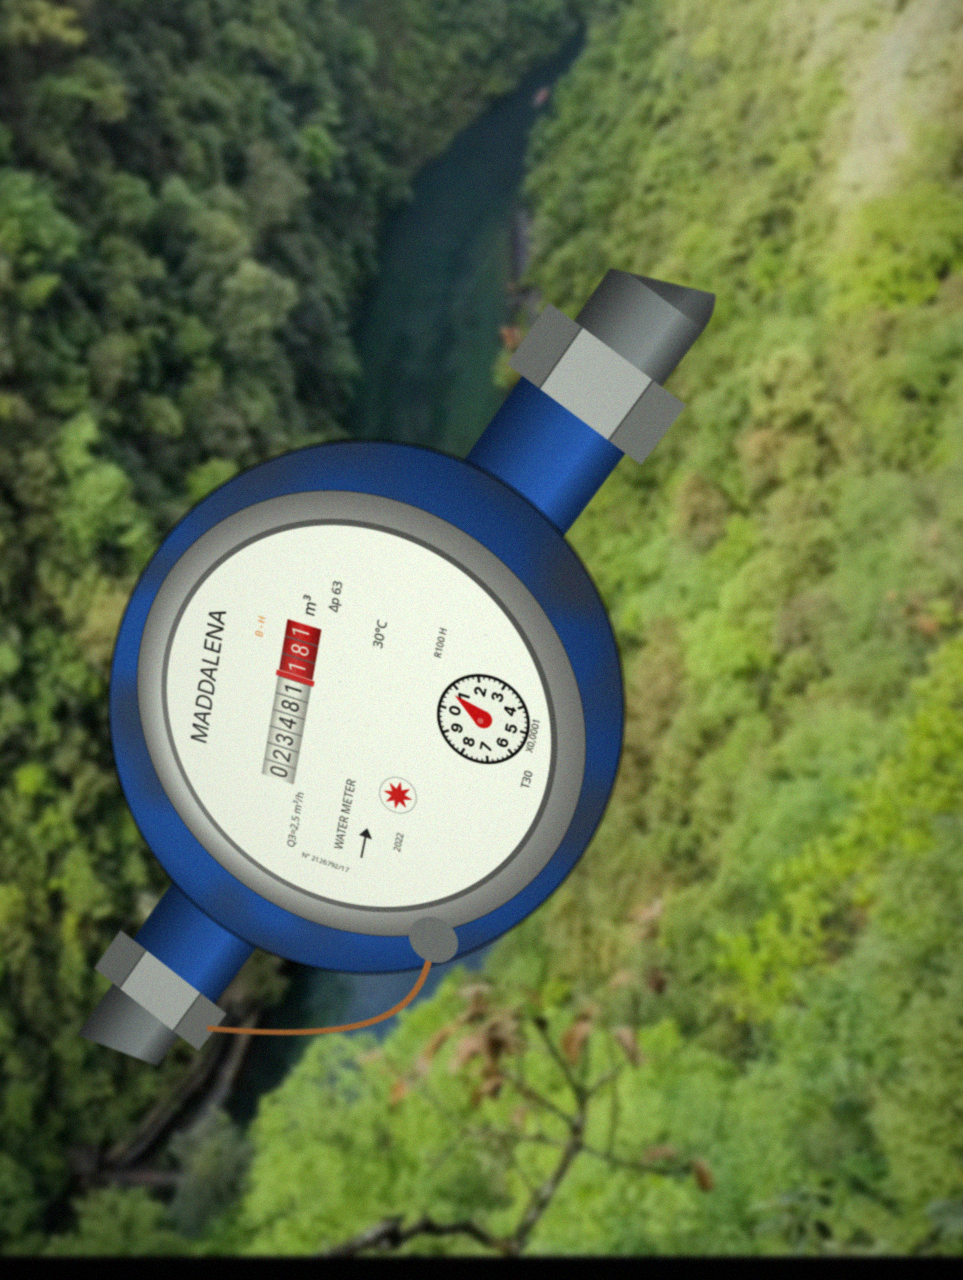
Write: 23481.1810 m³
